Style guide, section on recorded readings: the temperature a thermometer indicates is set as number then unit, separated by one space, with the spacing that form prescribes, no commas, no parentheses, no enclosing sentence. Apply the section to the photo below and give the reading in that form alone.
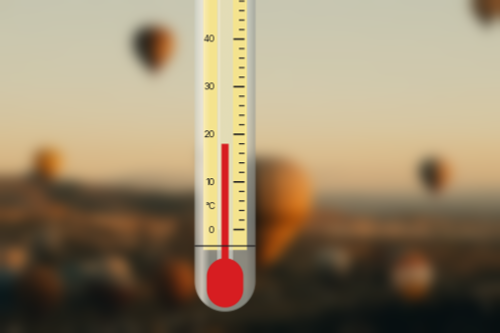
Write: 18 °C
